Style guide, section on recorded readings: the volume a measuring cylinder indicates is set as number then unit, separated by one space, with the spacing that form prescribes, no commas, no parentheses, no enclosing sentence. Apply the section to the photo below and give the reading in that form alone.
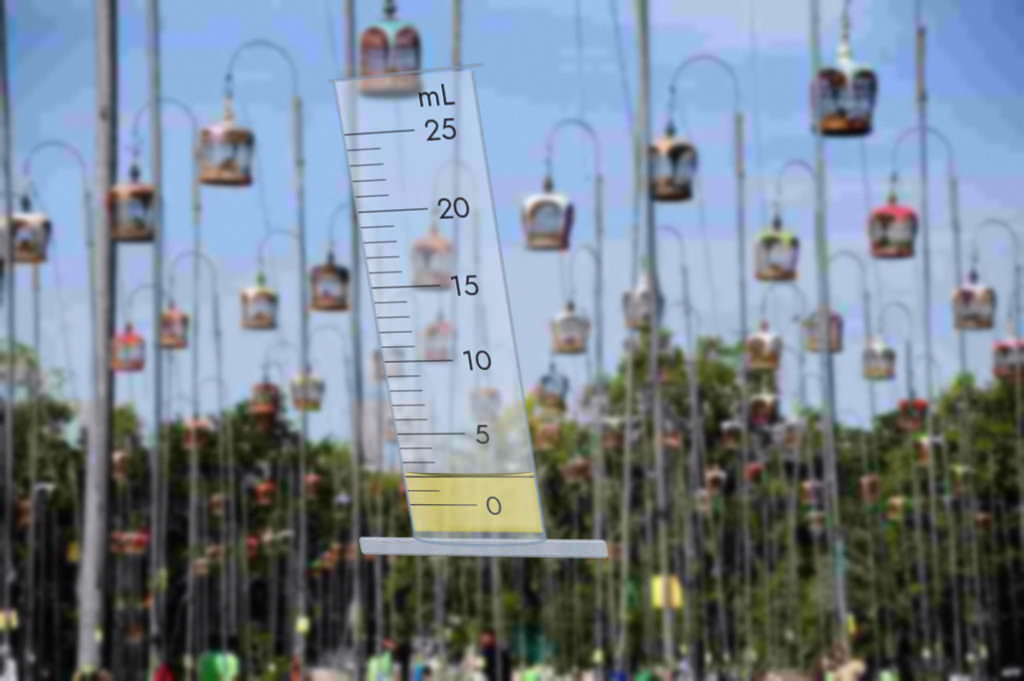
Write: 2 mL
